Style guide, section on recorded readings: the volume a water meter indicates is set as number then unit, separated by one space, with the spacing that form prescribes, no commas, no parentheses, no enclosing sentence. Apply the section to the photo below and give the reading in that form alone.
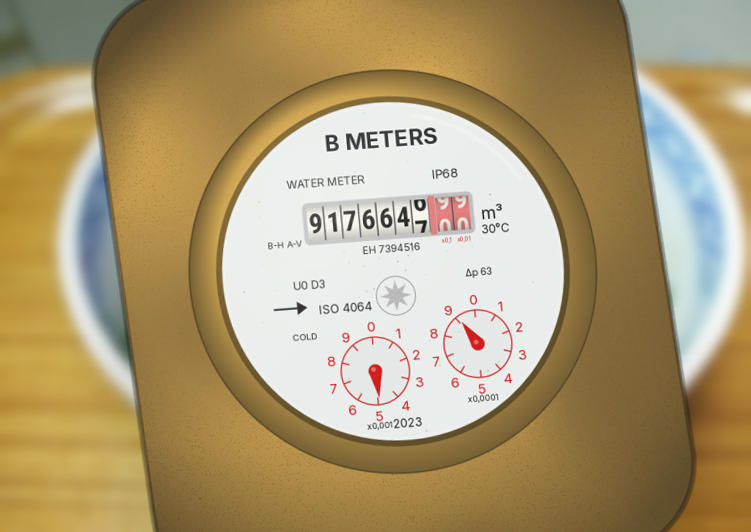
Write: 9176646.9949 m³
